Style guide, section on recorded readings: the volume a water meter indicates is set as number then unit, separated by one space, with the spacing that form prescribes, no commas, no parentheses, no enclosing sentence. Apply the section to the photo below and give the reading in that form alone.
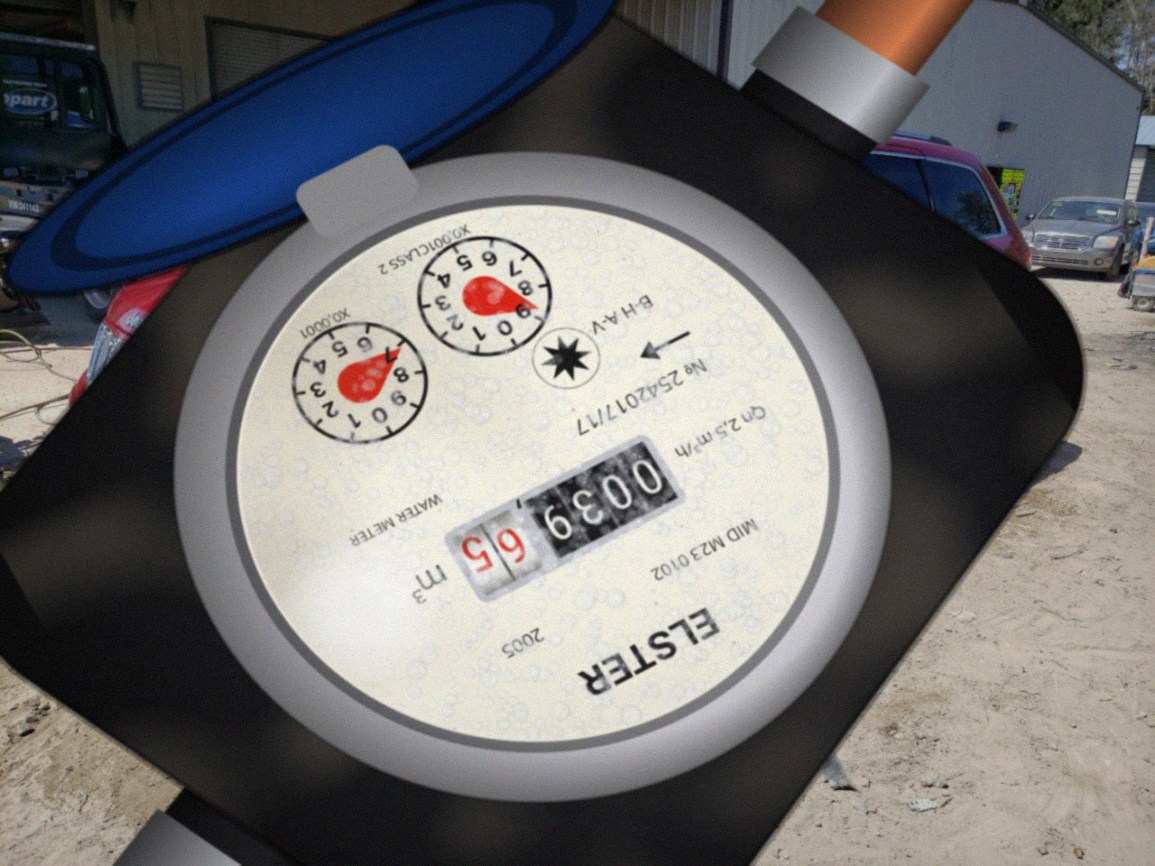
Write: 39.6487 m³
